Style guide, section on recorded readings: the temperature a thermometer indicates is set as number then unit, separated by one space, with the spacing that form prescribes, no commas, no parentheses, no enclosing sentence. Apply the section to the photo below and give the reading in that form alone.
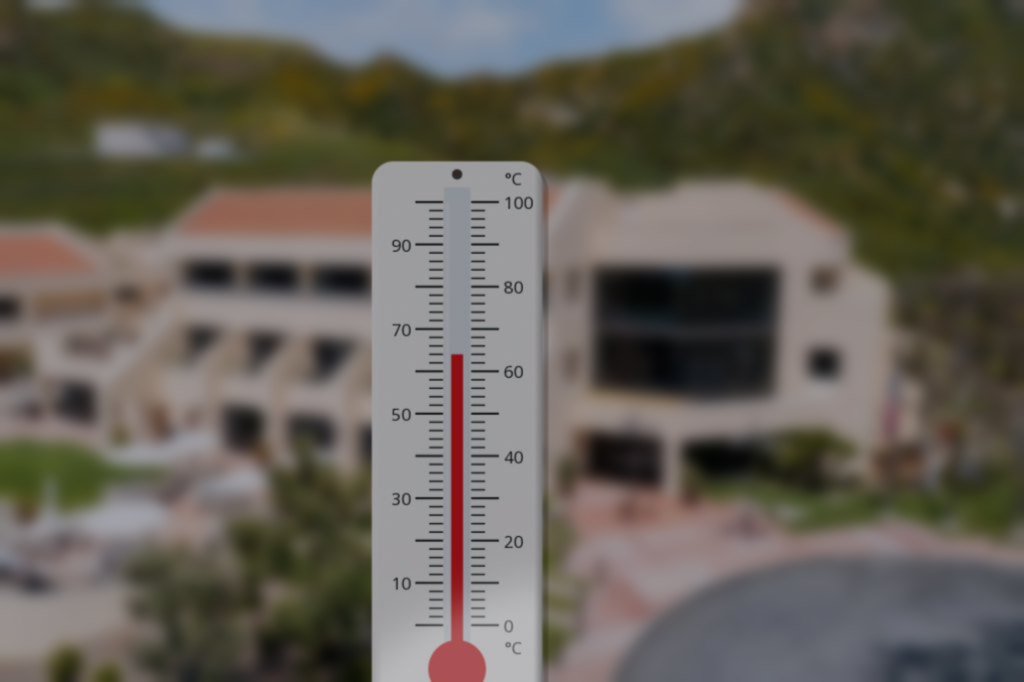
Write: 64 °C
